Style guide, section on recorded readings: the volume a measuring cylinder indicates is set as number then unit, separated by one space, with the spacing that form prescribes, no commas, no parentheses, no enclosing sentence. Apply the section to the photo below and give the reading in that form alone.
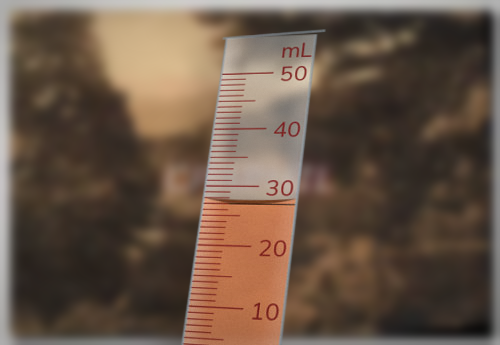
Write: 27 mL
